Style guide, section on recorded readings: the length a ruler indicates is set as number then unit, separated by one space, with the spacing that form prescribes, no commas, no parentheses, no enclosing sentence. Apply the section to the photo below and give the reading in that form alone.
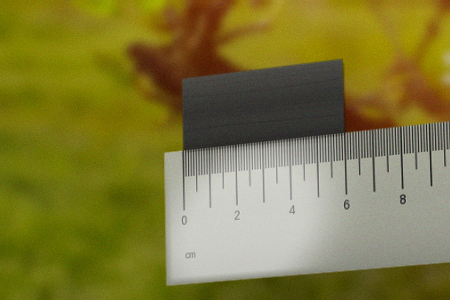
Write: 6 cm
